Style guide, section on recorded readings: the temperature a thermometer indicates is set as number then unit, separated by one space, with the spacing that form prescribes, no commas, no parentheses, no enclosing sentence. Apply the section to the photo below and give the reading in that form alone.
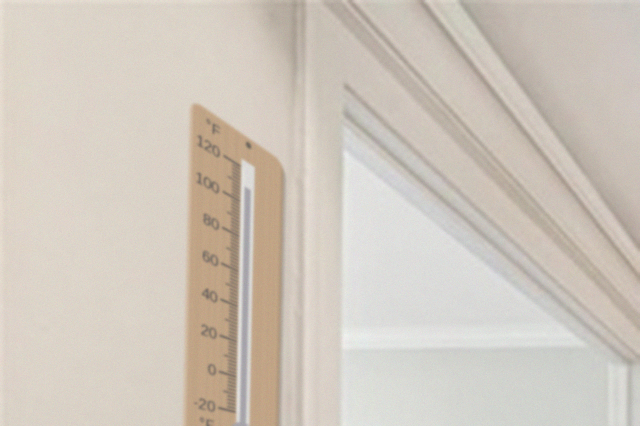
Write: 110 °F
